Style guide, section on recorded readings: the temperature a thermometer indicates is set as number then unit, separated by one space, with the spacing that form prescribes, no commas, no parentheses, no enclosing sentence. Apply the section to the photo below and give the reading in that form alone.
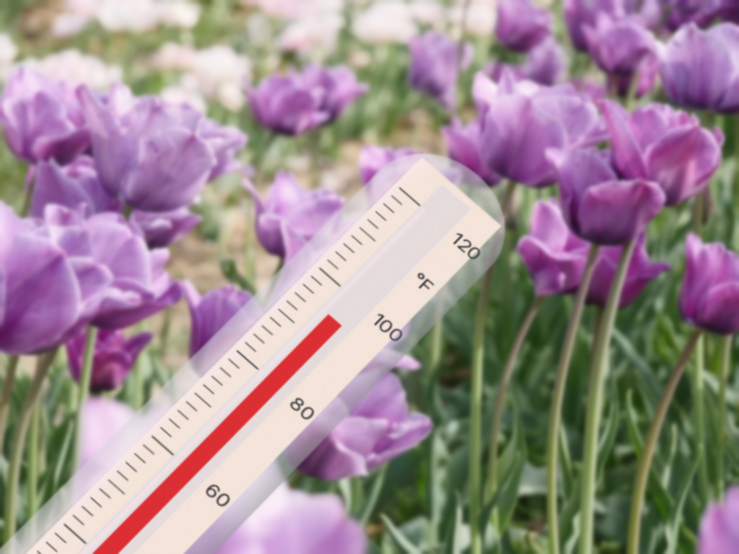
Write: 95 °F
